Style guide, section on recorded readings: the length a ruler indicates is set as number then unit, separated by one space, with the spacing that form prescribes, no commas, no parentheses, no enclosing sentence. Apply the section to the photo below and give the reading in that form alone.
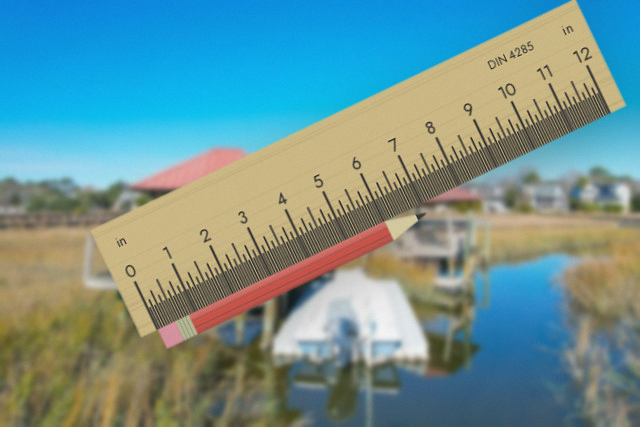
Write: 7 in
